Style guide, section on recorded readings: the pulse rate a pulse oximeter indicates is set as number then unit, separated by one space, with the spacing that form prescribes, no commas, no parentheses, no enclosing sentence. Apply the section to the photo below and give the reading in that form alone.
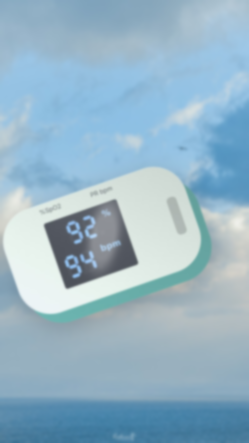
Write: 94 bpm
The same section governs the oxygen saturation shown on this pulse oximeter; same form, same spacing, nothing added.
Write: 92 %
